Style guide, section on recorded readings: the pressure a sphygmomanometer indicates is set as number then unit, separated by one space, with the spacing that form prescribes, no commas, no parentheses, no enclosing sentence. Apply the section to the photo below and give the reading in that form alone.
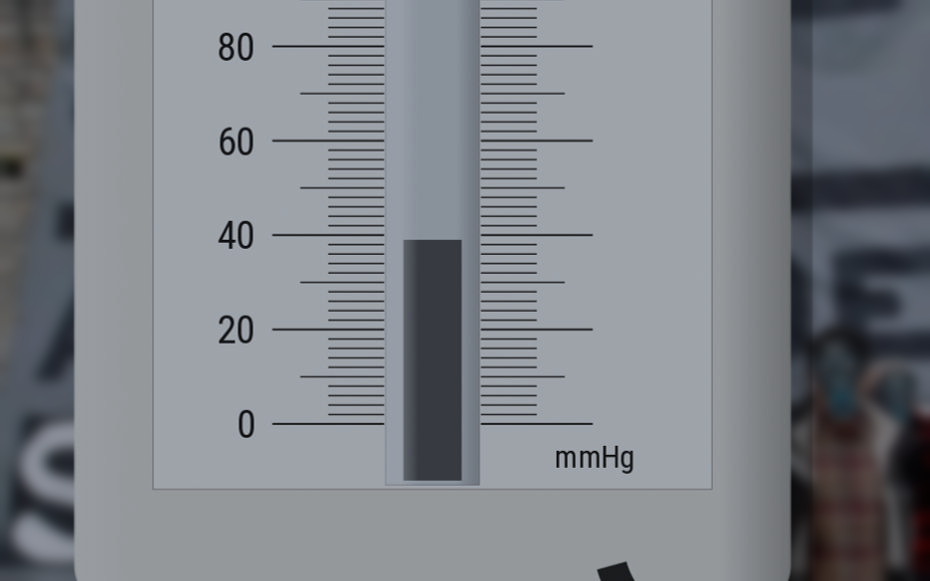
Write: 39 mmHg
